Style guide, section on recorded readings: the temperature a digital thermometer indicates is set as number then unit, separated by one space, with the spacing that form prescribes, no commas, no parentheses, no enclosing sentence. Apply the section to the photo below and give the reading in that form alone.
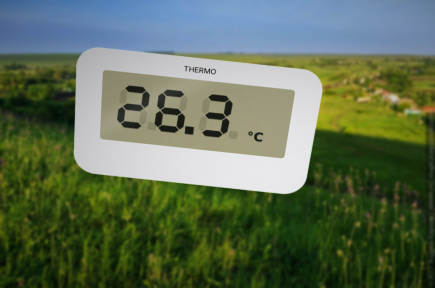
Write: 26.3 °C
